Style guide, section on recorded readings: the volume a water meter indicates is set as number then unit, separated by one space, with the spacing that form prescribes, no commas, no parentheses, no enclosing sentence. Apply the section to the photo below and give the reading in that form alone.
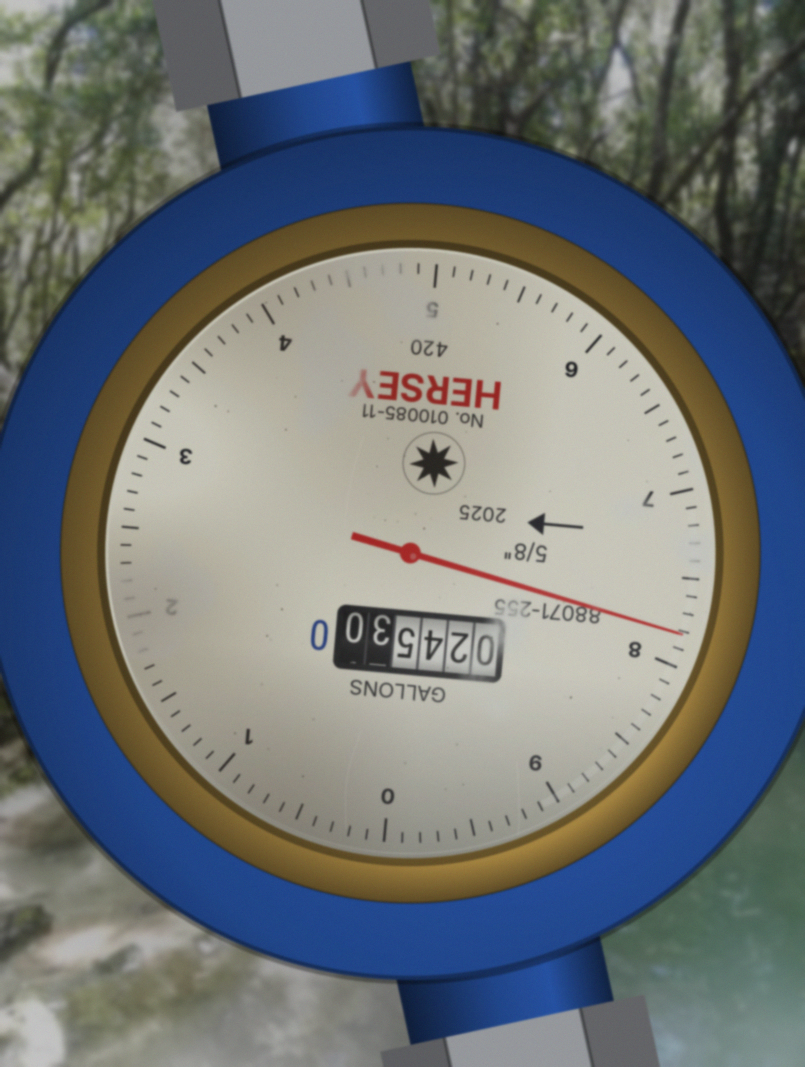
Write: 245297.8 gal
